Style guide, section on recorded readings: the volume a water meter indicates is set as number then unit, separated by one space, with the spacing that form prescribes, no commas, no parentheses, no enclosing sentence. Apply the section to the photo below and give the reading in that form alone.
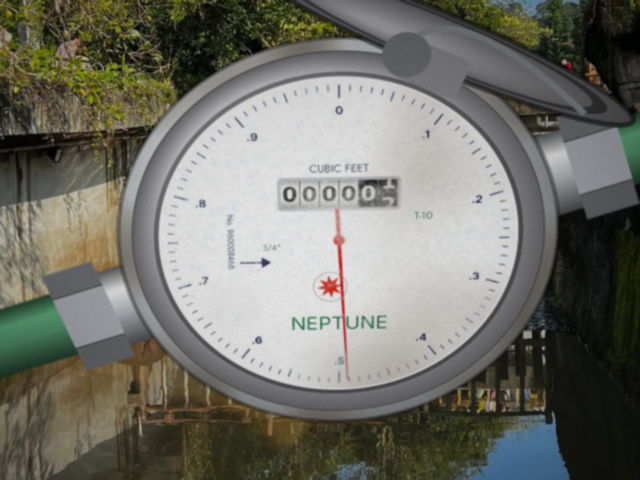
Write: 1.49 ft³
